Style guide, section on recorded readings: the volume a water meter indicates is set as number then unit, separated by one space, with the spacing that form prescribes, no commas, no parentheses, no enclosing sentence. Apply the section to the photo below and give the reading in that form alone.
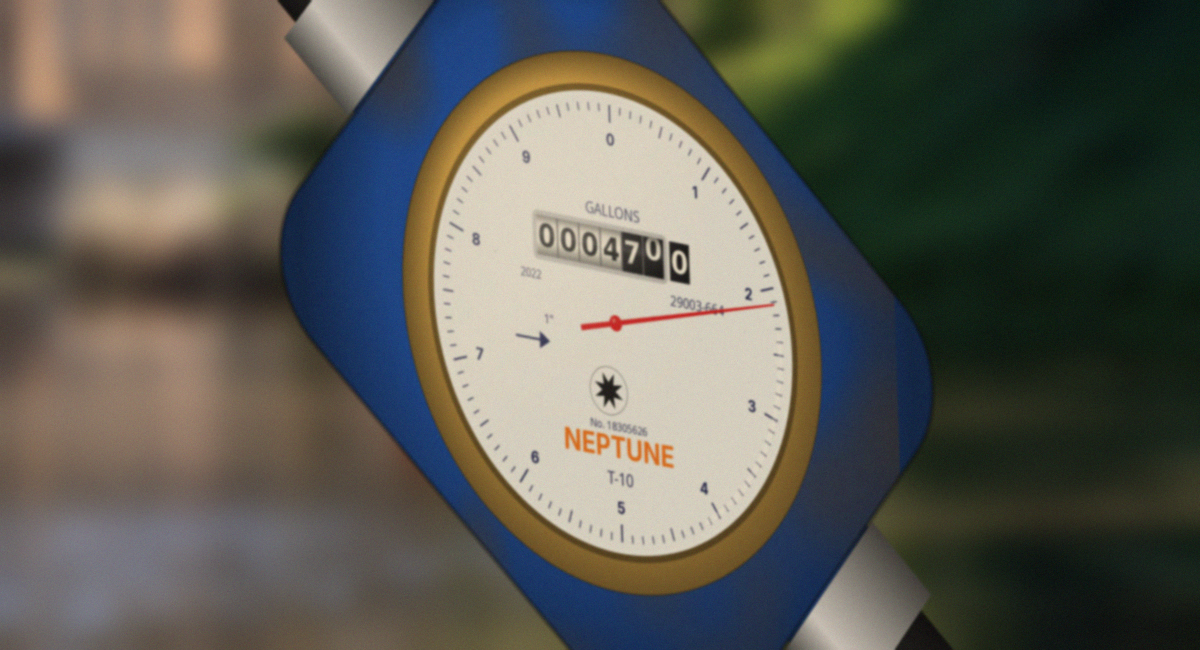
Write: 4702.1 gal
